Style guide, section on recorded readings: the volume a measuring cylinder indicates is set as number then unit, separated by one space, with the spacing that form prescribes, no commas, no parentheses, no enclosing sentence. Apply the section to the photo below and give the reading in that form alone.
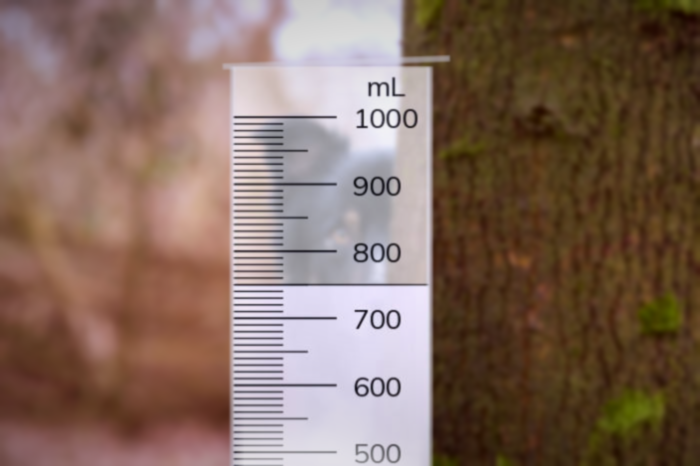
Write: 750 mL
